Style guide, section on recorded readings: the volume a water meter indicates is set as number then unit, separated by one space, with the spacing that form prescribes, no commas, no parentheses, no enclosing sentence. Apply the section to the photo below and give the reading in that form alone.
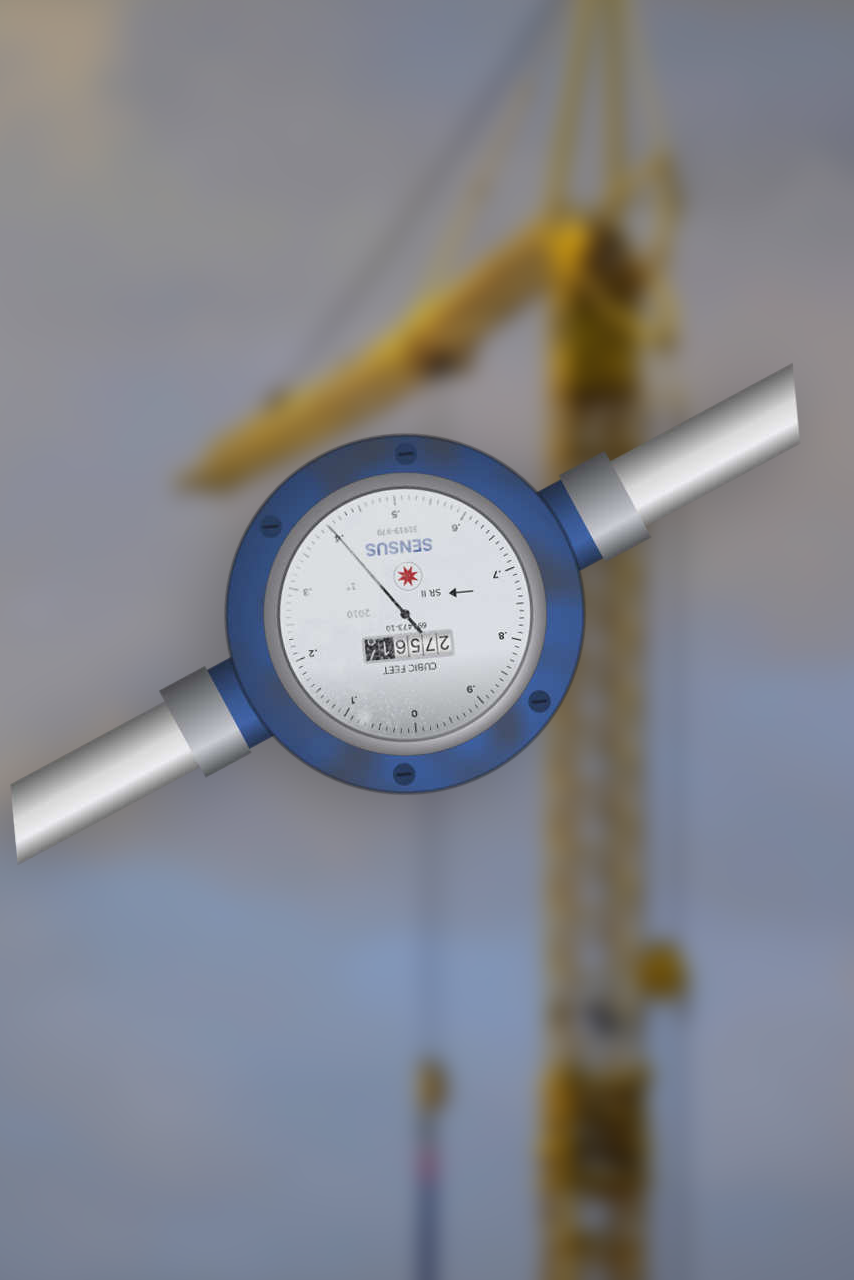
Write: 275617.40 ft³
